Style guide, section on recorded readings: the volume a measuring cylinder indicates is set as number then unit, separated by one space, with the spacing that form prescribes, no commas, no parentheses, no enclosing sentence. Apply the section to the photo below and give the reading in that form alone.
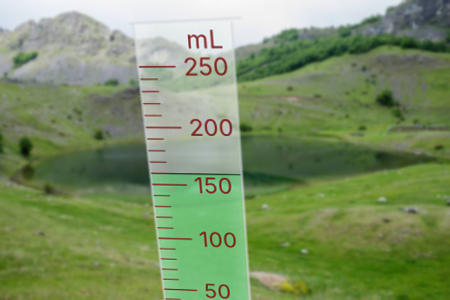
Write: 160 mL
